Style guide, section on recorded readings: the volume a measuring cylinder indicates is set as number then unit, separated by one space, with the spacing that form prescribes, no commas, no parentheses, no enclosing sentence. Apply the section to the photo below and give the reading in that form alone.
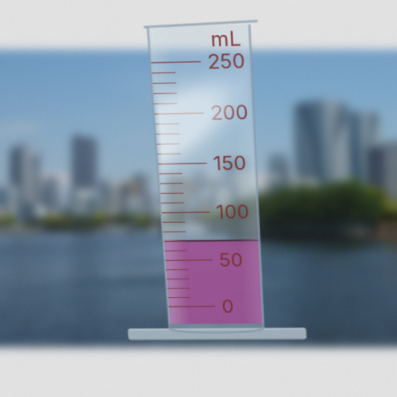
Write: 70 mL
